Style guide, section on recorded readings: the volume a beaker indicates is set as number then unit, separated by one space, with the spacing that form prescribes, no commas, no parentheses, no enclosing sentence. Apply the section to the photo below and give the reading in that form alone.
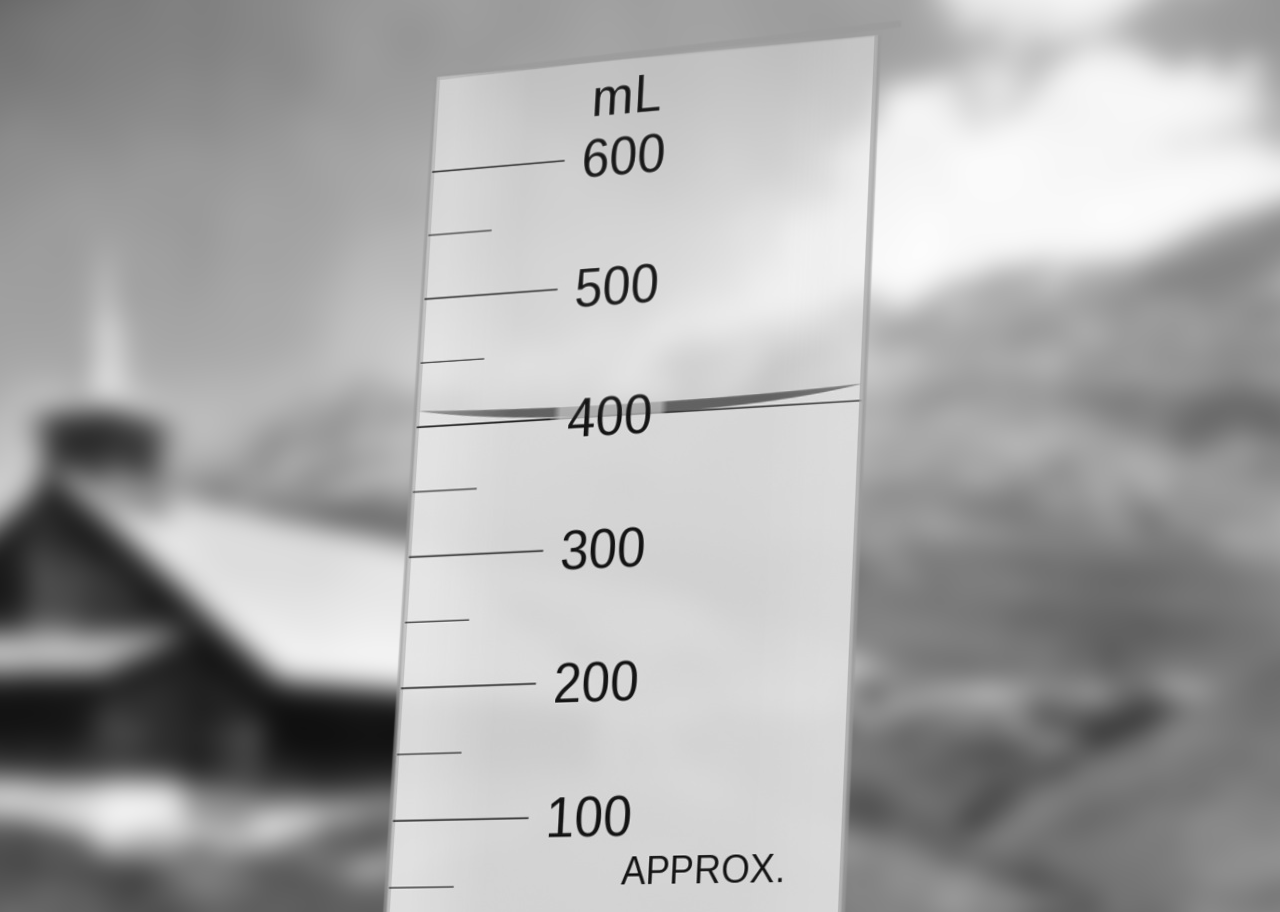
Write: 400 mL
